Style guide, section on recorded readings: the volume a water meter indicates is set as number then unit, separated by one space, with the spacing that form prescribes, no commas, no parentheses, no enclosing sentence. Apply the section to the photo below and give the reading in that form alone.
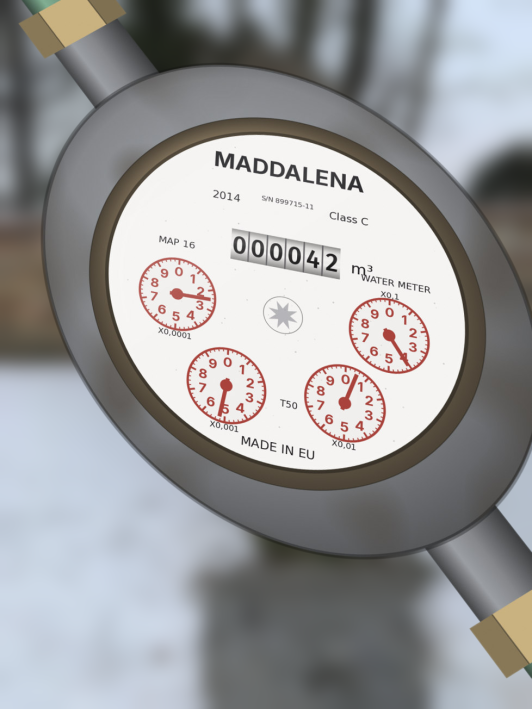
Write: 42.4052 m³
